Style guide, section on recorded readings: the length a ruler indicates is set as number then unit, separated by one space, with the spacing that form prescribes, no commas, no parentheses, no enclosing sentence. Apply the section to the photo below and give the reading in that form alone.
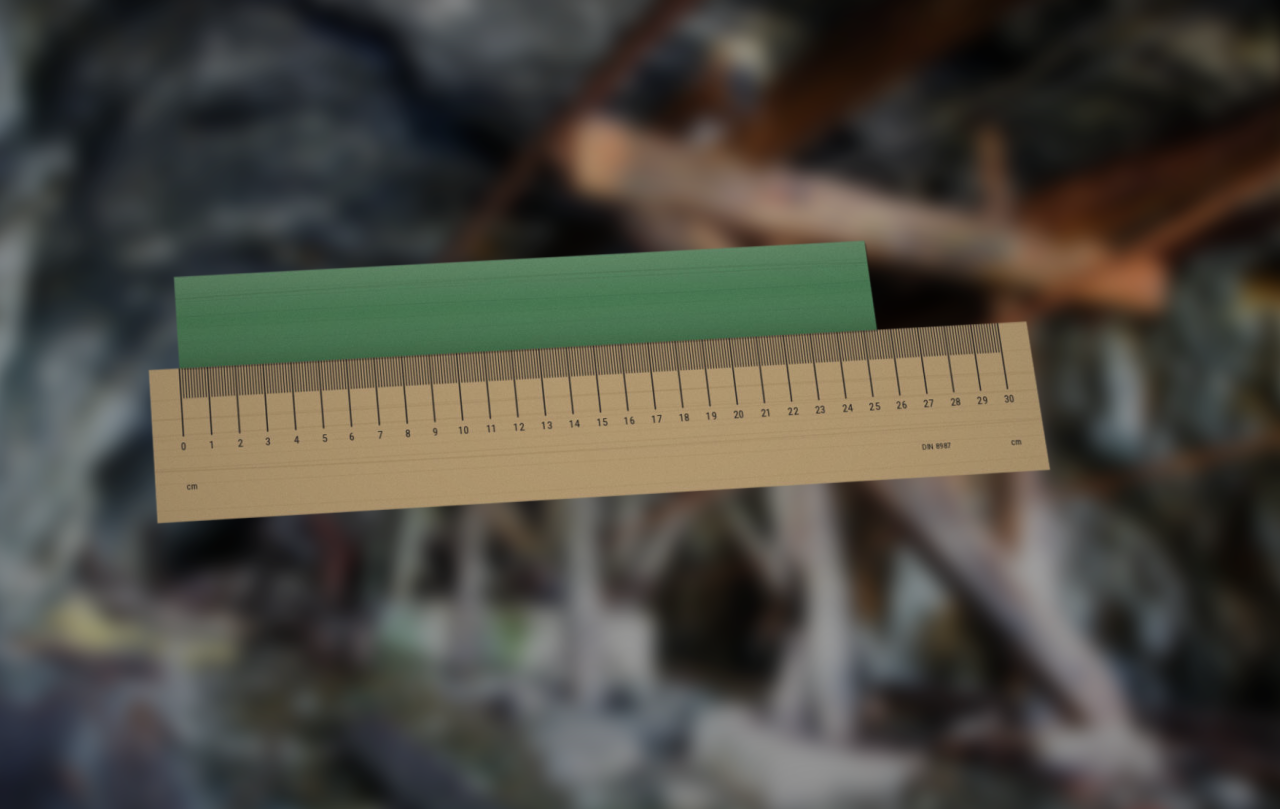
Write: 25.5 cm
